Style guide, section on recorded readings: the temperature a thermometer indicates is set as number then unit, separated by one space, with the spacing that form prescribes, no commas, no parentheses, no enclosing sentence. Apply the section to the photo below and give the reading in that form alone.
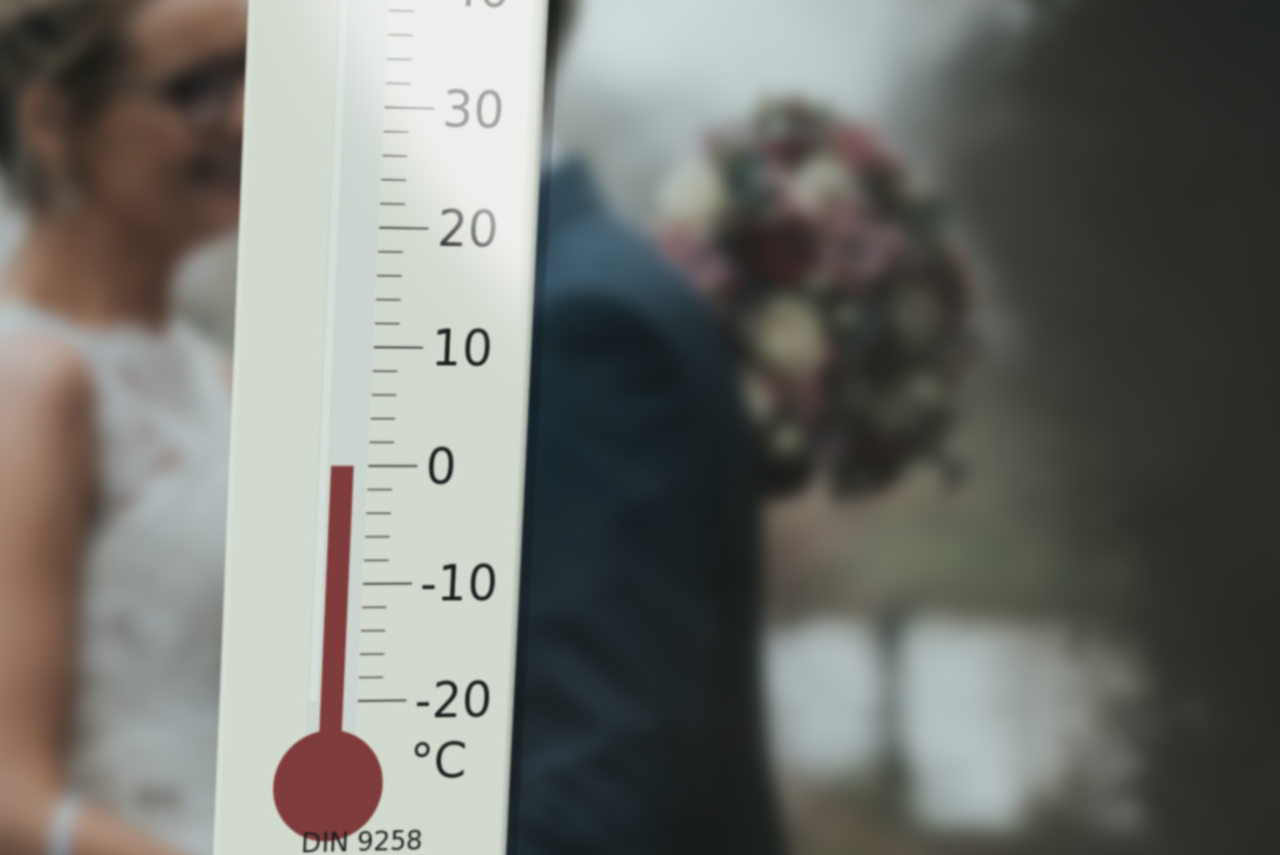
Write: 0 °C
